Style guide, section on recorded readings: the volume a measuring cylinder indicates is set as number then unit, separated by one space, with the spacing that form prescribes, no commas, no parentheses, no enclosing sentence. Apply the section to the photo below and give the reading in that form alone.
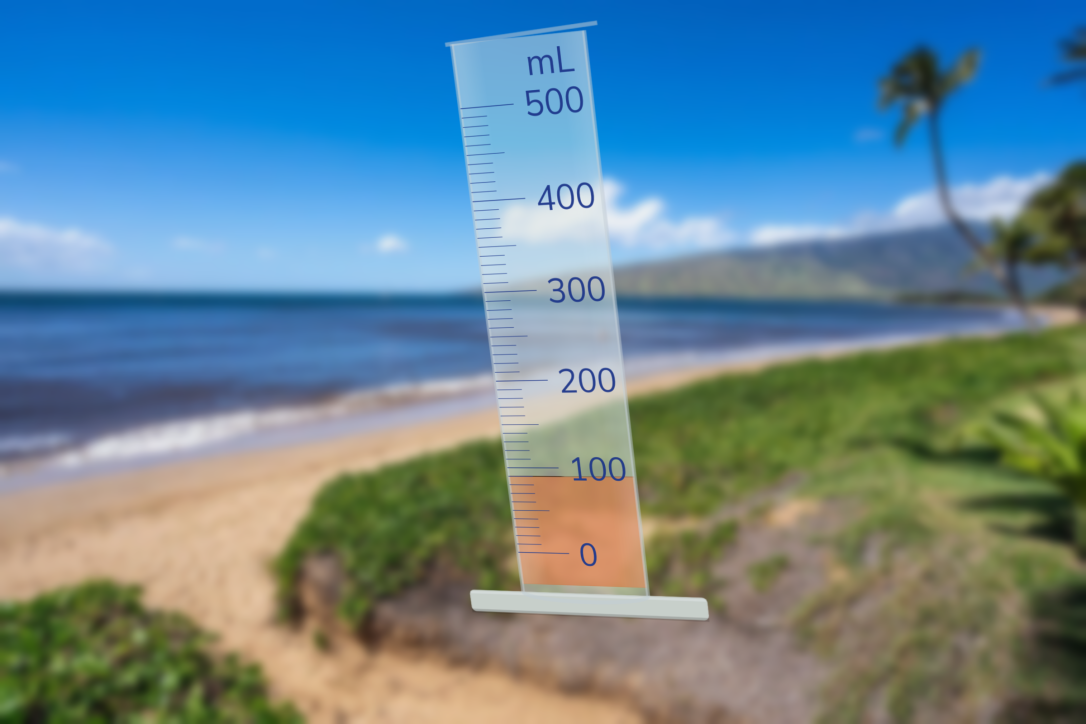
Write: 90 mL
